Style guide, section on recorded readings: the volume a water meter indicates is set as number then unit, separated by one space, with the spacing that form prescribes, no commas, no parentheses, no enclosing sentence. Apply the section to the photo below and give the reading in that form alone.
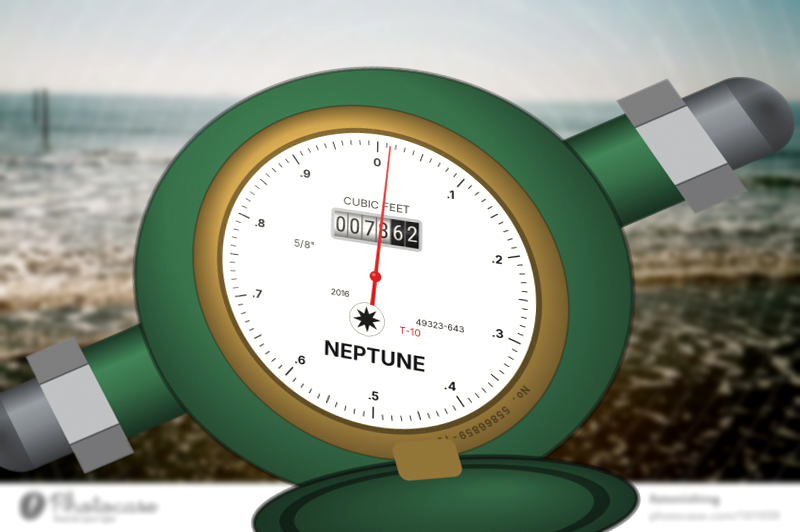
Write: 7862.01 ft³
